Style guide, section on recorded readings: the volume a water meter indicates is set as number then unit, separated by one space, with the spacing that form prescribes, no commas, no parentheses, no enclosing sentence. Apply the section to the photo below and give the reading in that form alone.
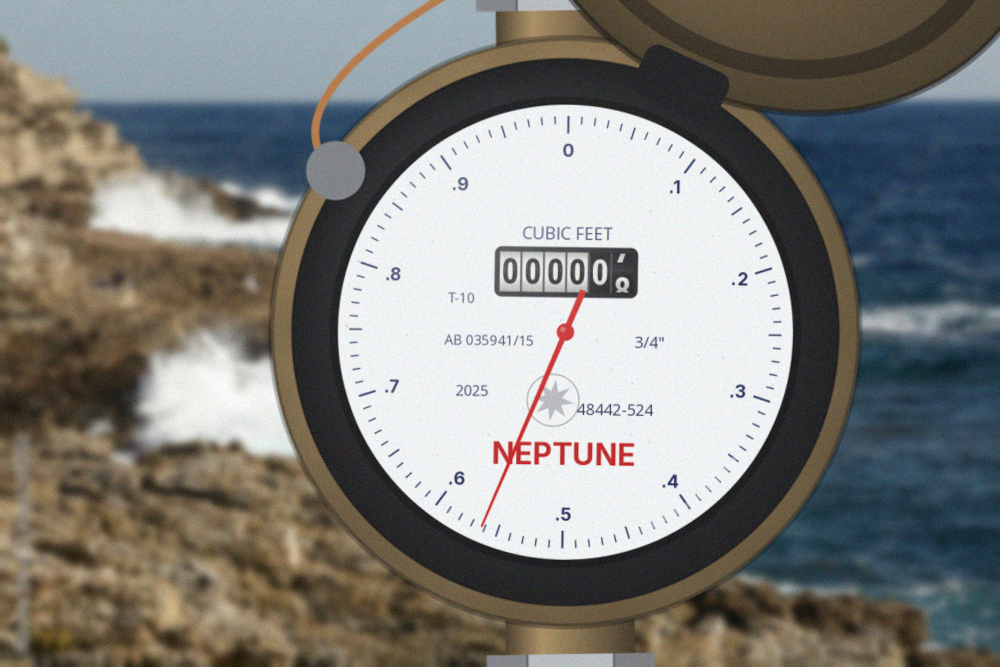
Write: 7.56 ft³
